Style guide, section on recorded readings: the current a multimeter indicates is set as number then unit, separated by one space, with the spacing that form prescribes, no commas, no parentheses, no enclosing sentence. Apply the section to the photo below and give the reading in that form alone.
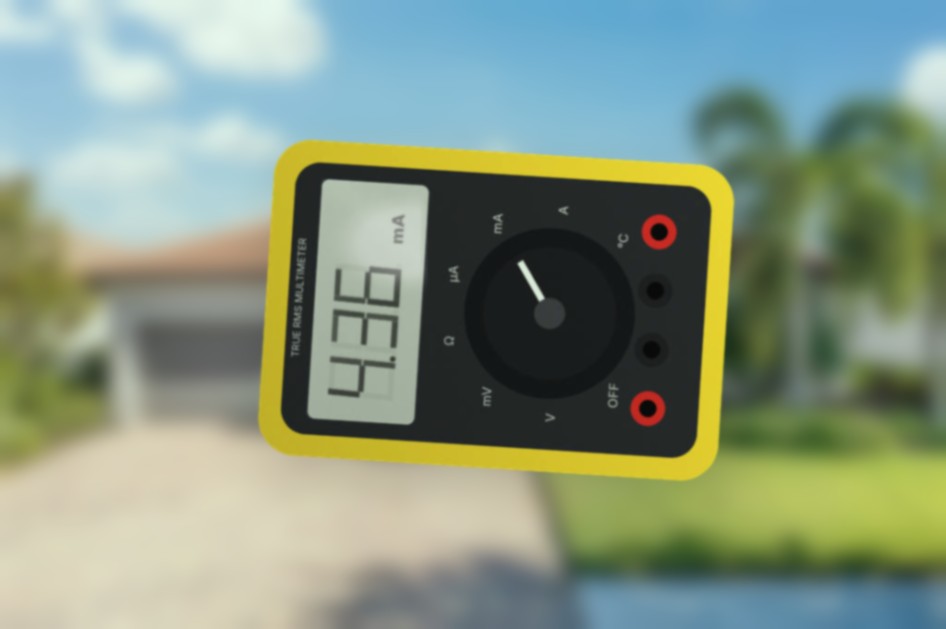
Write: 4.36 mA
